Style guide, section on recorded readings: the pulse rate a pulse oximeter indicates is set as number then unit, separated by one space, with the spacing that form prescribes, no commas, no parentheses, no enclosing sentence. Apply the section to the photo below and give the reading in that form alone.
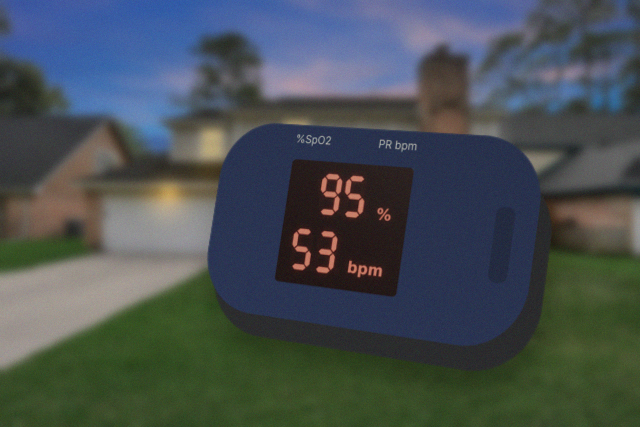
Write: 53 bpm
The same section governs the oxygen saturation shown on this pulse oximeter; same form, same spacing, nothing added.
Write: 95 %
